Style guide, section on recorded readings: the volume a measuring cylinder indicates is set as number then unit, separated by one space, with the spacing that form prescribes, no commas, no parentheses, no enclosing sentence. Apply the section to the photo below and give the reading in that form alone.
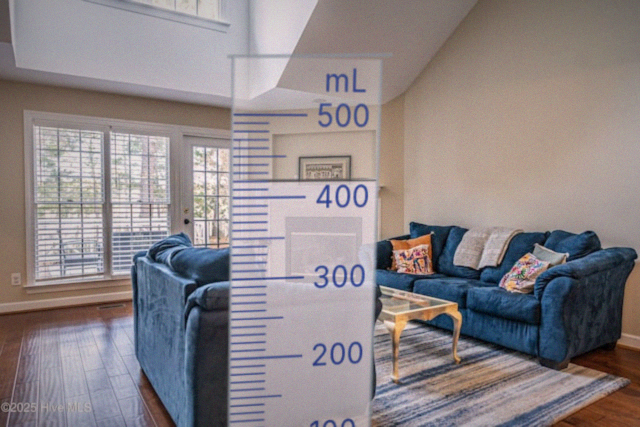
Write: 420 mL
